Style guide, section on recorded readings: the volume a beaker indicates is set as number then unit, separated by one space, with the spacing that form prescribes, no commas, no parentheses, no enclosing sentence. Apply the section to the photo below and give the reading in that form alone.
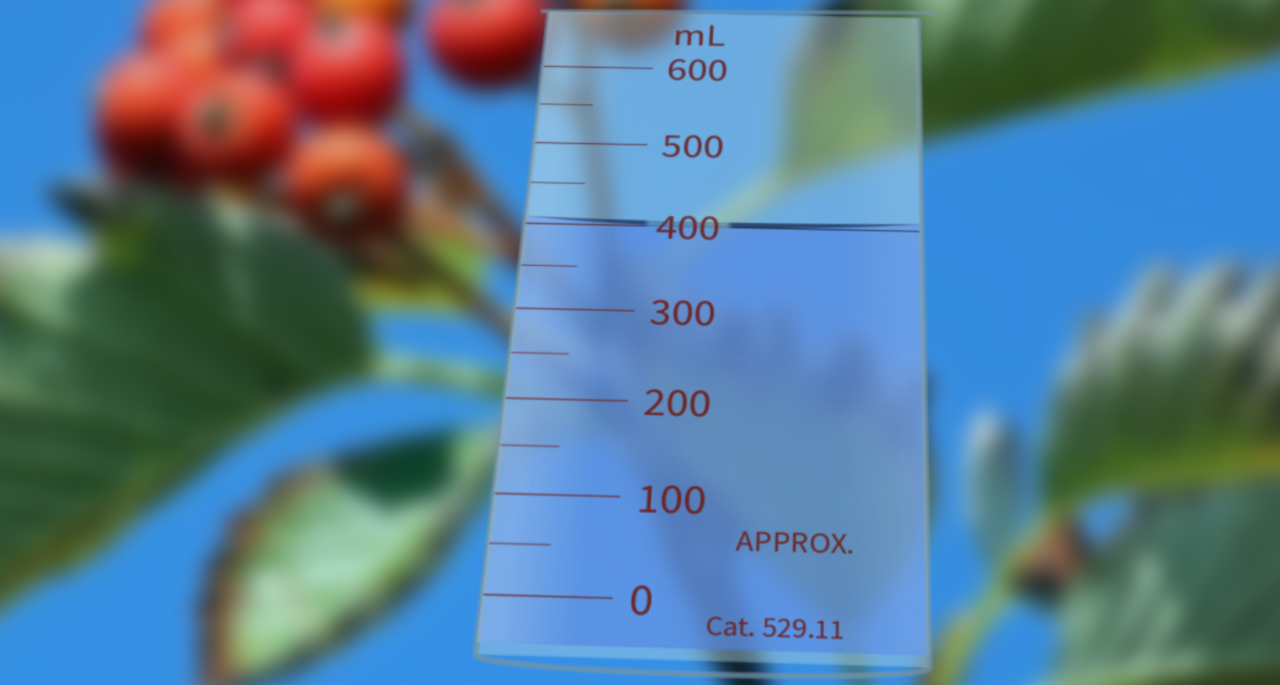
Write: 400 mL
